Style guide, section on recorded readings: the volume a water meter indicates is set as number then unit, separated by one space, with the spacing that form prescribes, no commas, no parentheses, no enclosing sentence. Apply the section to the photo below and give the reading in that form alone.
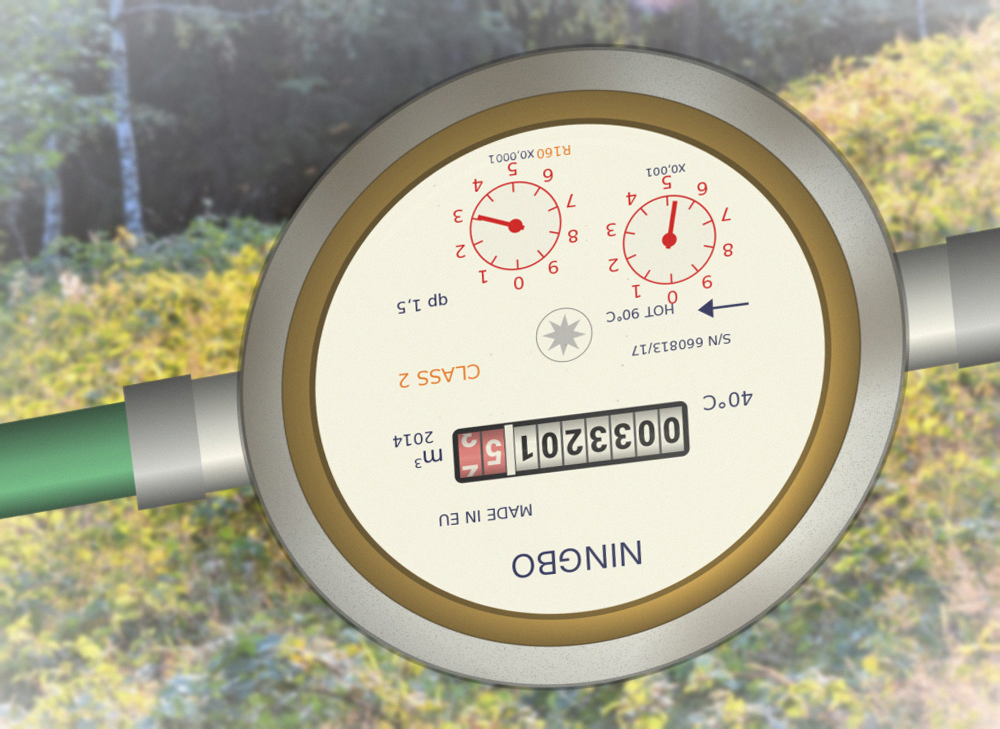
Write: 33201.5253 m³
